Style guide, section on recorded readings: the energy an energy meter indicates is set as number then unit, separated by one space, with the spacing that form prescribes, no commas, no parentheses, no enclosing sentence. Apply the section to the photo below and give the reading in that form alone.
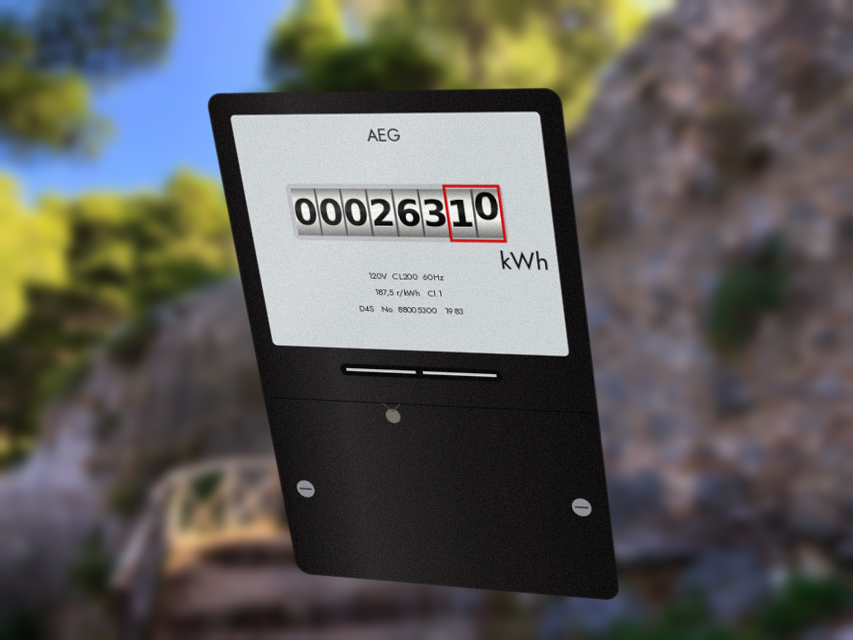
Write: 263.10 kWh
